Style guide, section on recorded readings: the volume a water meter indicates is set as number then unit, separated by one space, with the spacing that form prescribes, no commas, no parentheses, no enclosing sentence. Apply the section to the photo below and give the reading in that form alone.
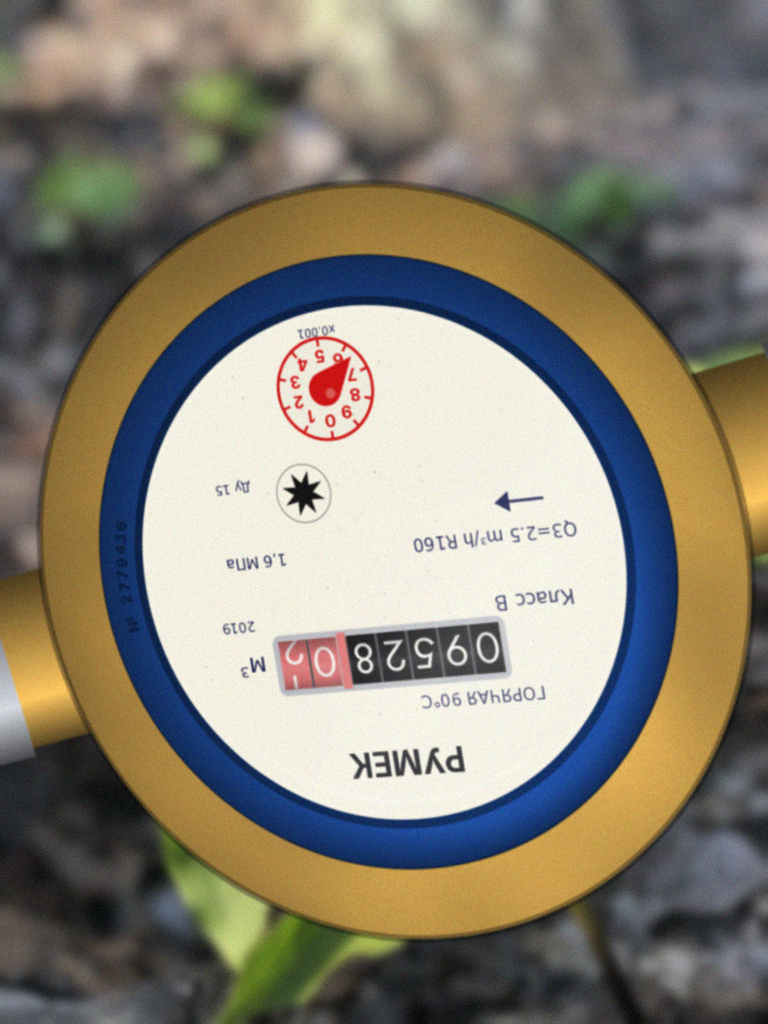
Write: 9528.016 m³
